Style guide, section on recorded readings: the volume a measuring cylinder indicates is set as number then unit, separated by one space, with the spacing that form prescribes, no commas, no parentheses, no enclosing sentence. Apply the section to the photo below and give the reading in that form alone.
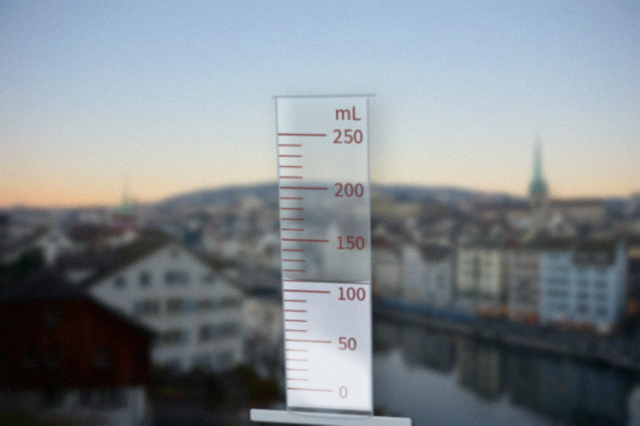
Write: 110 mL
